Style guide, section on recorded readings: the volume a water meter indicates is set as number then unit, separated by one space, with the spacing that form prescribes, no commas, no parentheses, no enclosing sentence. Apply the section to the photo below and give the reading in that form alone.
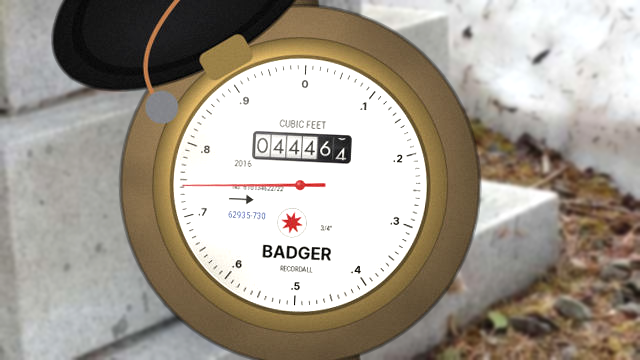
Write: 44463.74 ft³
